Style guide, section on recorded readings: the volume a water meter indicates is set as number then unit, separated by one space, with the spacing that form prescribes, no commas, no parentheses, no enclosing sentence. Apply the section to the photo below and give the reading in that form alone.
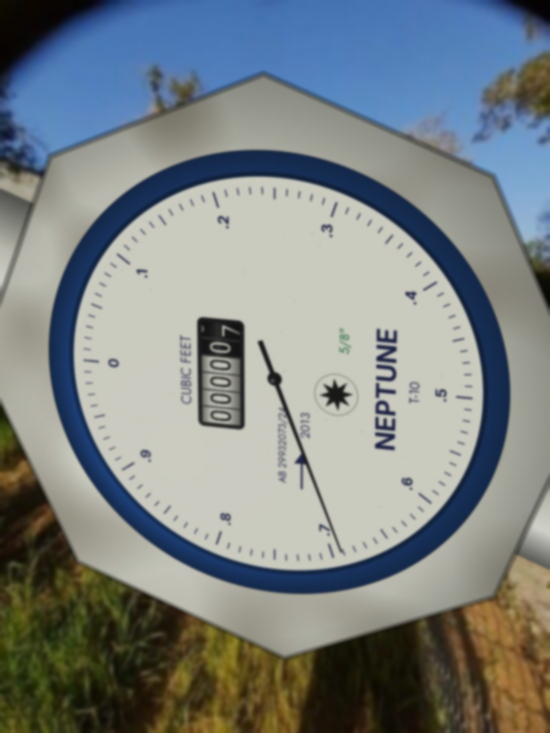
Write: 6.69 ft³
